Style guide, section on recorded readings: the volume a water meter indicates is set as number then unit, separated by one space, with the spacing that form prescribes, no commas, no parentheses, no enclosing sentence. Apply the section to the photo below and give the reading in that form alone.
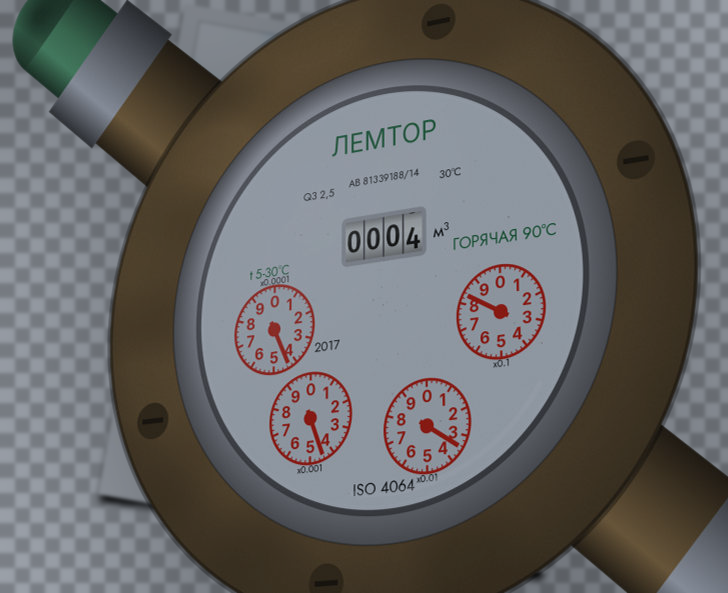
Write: 3.8344 m³
